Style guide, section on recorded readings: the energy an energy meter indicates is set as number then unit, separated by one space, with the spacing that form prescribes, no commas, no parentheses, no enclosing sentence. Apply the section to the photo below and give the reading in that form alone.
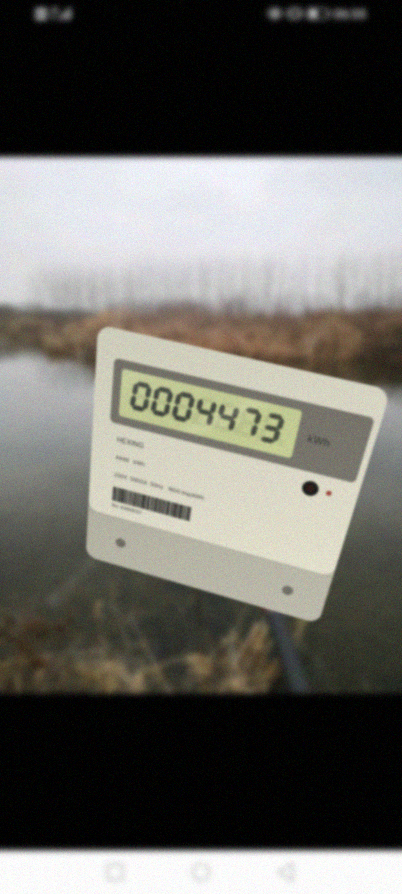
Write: 4473 kWh
